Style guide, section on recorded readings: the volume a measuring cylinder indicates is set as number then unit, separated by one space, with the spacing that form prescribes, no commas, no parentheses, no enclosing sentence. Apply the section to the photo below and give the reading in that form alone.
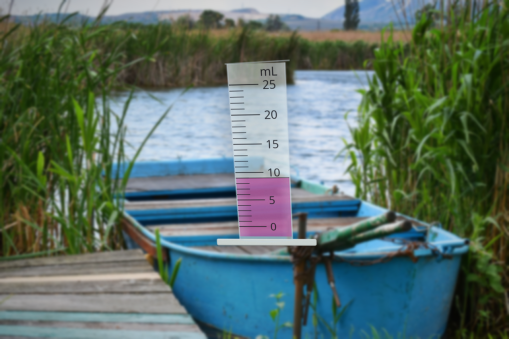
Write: 9 mL
